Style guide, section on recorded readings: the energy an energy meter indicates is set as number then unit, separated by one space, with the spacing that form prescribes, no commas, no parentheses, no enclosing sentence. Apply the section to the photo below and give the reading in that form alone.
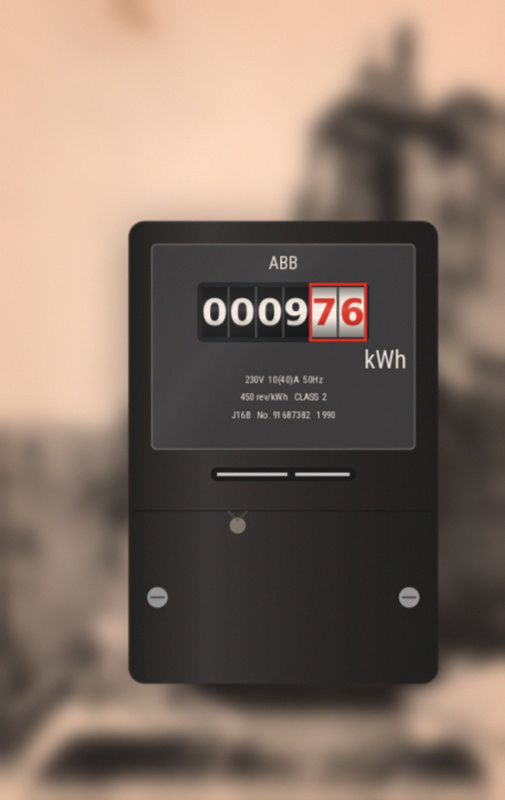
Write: 9.76 kWh
